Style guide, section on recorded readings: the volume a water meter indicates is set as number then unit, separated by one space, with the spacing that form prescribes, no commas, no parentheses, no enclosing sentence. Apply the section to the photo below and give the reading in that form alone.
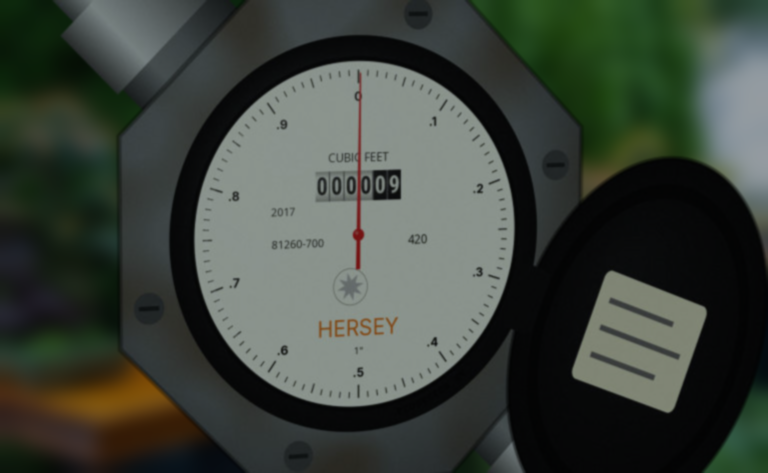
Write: 9.00 ft³
